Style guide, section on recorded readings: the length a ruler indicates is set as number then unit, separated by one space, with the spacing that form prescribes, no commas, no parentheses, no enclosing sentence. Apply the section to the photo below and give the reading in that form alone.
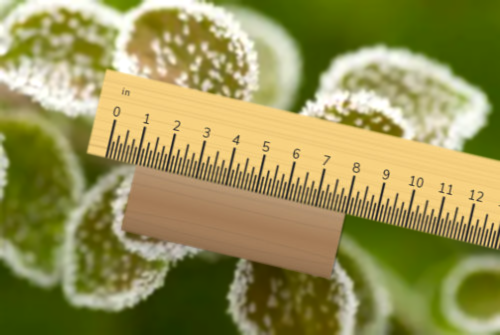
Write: 7 in
